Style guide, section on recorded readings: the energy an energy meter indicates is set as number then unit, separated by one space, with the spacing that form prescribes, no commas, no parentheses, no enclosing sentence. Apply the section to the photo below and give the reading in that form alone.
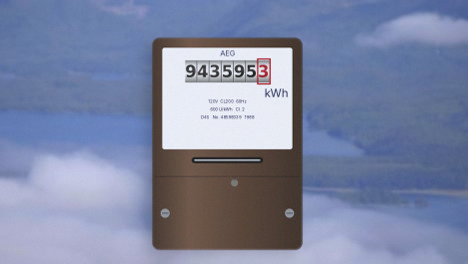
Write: 943595.3 kWh
